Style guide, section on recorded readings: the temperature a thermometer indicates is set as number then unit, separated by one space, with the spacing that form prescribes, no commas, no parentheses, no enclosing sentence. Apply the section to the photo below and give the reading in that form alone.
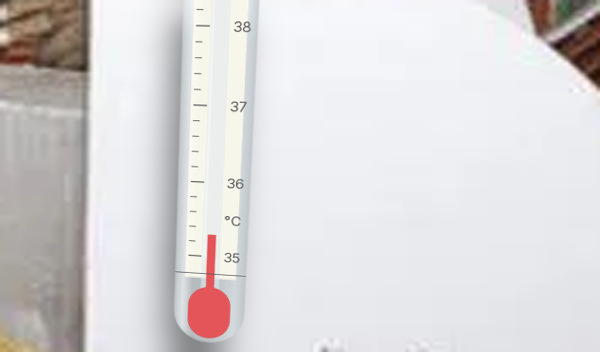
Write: 35.3 °C
